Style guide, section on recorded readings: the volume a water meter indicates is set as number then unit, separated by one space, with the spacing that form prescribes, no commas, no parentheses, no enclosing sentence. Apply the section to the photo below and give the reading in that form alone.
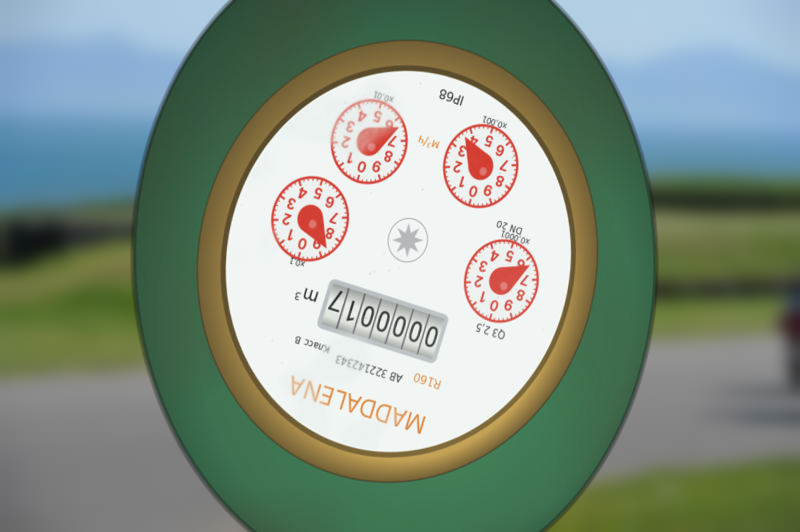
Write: 16.8636 m³
